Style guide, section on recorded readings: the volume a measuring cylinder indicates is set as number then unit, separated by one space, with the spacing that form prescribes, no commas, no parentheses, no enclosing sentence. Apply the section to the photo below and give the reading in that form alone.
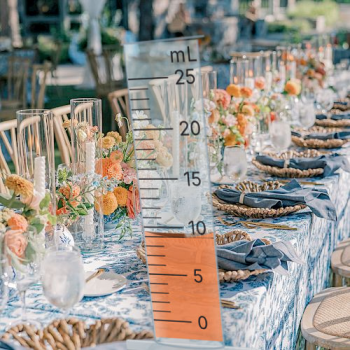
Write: 9 mL
